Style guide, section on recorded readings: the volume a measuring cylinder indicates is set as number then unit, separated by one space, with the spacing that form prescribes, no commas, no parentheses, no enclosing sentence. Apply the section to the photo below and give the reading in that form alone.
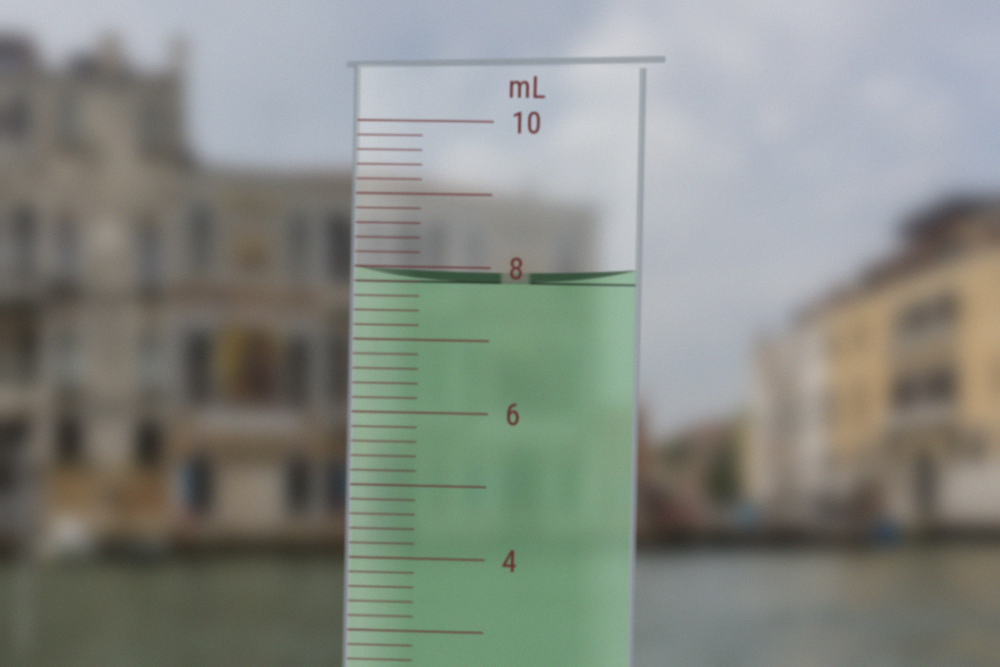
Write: 7.8 mL
